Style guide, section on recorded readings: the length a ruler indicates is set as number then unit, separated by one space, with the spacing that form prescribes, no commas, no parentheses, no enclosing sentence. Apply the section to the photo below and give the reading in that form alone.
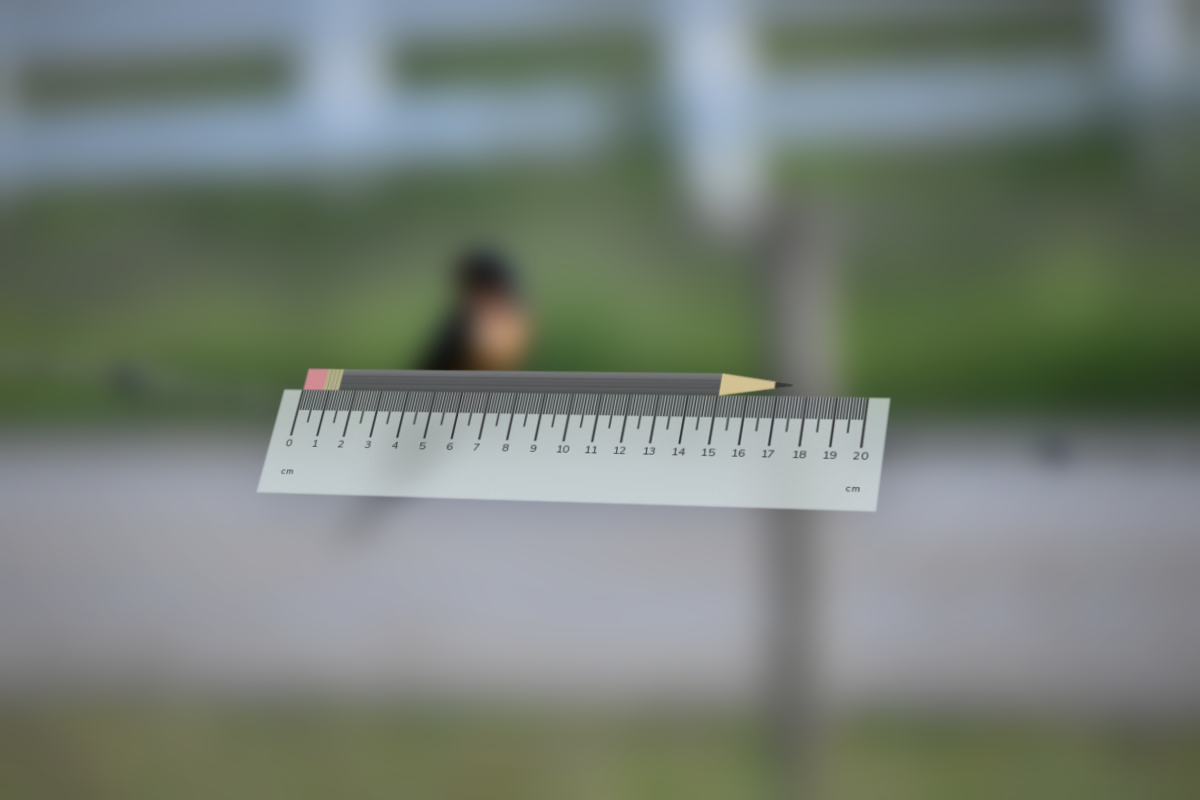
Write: 17.5 cm
